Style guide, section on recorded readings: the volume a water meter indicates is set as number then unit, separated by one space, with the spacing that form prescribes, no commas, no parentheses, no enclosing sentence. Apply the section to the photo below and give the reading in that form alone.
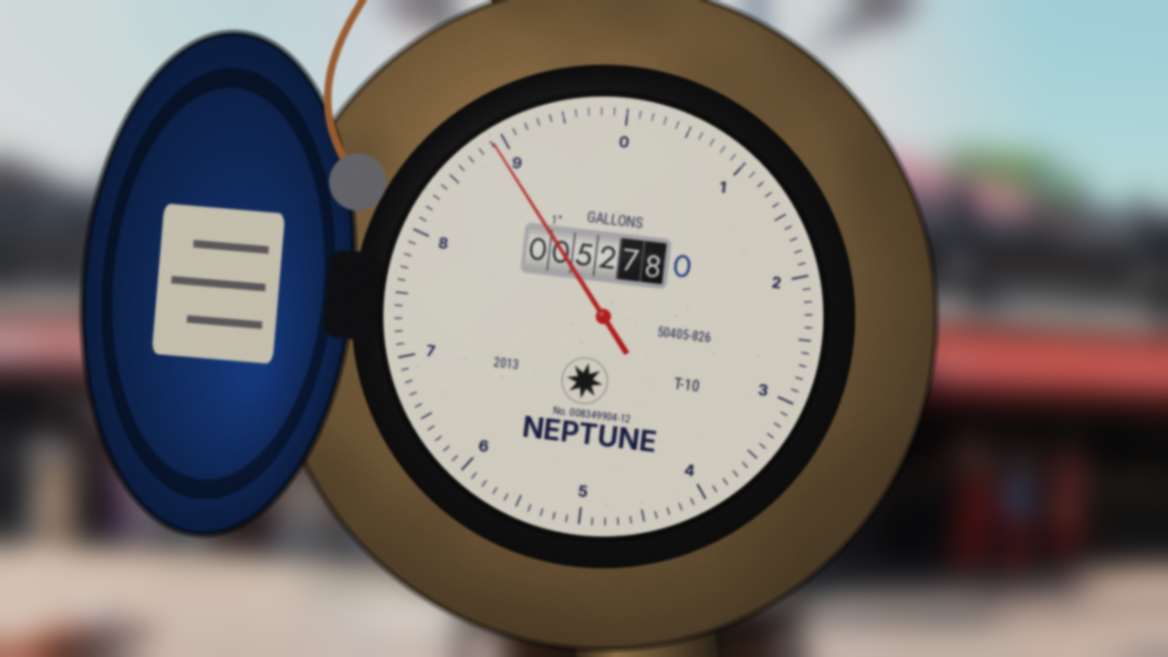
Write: 52778.9 gal
